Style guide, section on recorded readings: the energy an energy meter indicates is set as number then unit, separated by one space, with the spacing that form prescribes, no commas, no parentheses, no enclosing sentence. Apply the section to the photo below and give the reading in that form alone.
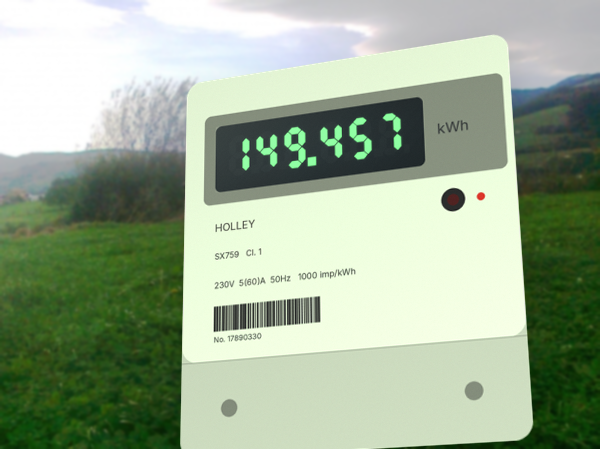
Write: 149.457 kWh
